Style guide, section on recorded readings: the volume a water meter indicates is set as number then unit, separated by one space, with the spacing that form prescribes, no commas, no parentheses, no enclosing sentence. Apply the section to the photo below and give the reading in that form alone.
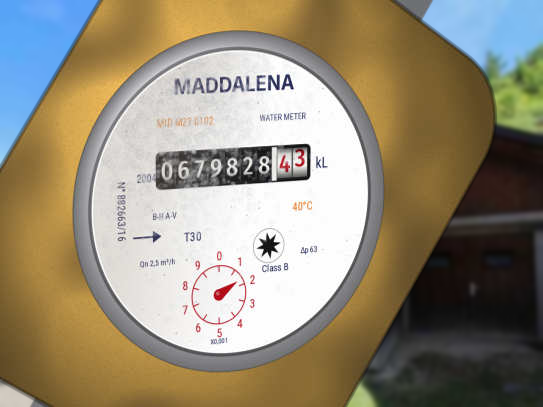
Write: 679828.431 kL
